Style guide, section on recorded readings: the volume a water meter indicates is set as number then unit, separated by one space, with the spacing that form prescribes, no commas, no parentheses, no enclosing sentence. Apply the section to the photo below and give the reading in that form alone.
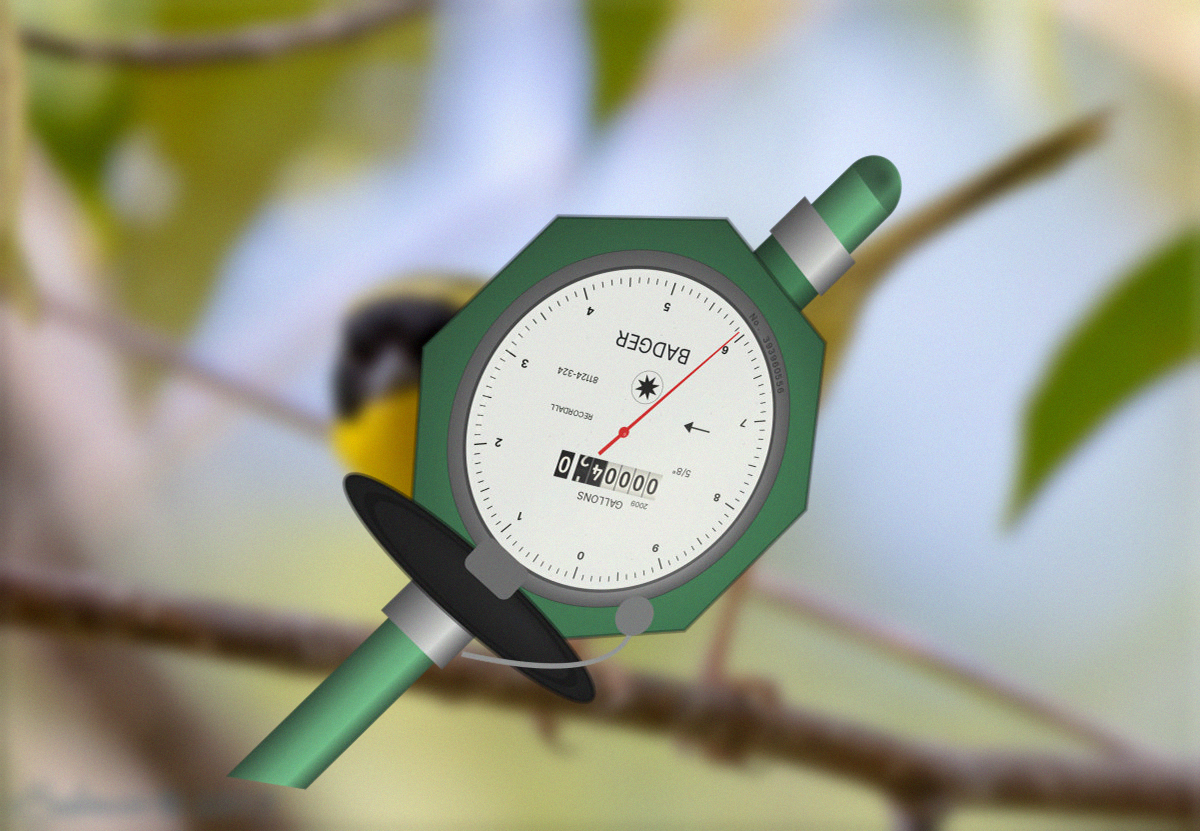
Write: 415.9 gal
